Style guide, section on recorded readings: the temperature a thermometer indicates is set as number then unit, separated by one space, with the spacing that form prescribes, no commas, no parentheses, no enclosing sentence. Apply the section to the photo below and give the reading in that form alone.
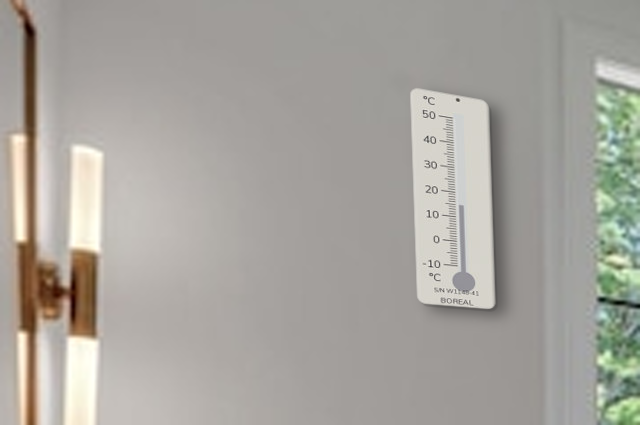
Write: 15 °C
